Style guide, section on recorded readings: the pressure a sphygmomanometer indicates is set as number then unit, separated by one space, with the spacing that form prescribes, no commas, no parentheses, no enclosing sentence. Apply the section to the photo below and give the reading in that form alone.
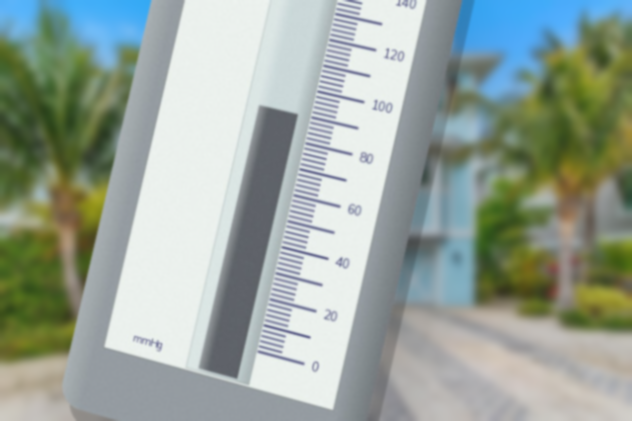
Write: 90 mmHg
